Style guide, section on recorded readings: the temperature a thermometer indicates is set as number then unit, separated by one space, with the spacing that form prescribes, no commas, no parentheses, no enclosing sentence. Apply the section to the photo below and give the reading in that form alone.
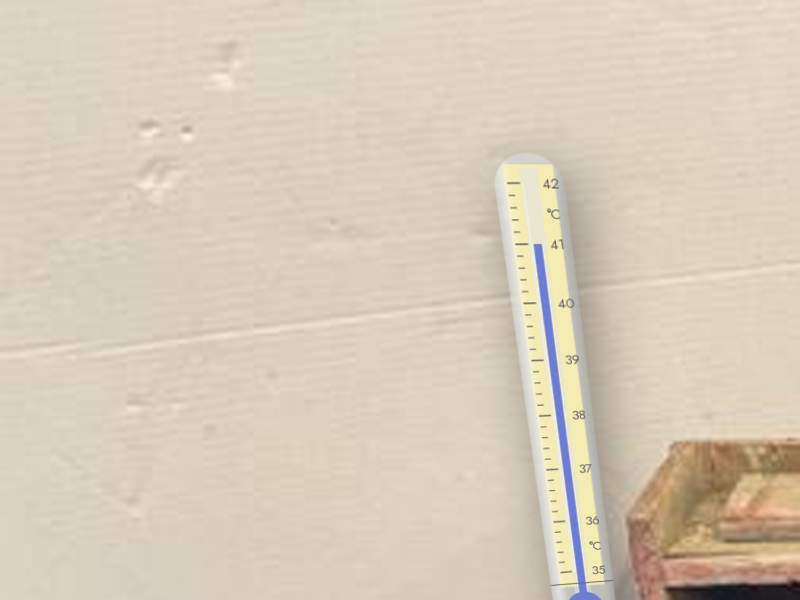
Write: 41 °C
